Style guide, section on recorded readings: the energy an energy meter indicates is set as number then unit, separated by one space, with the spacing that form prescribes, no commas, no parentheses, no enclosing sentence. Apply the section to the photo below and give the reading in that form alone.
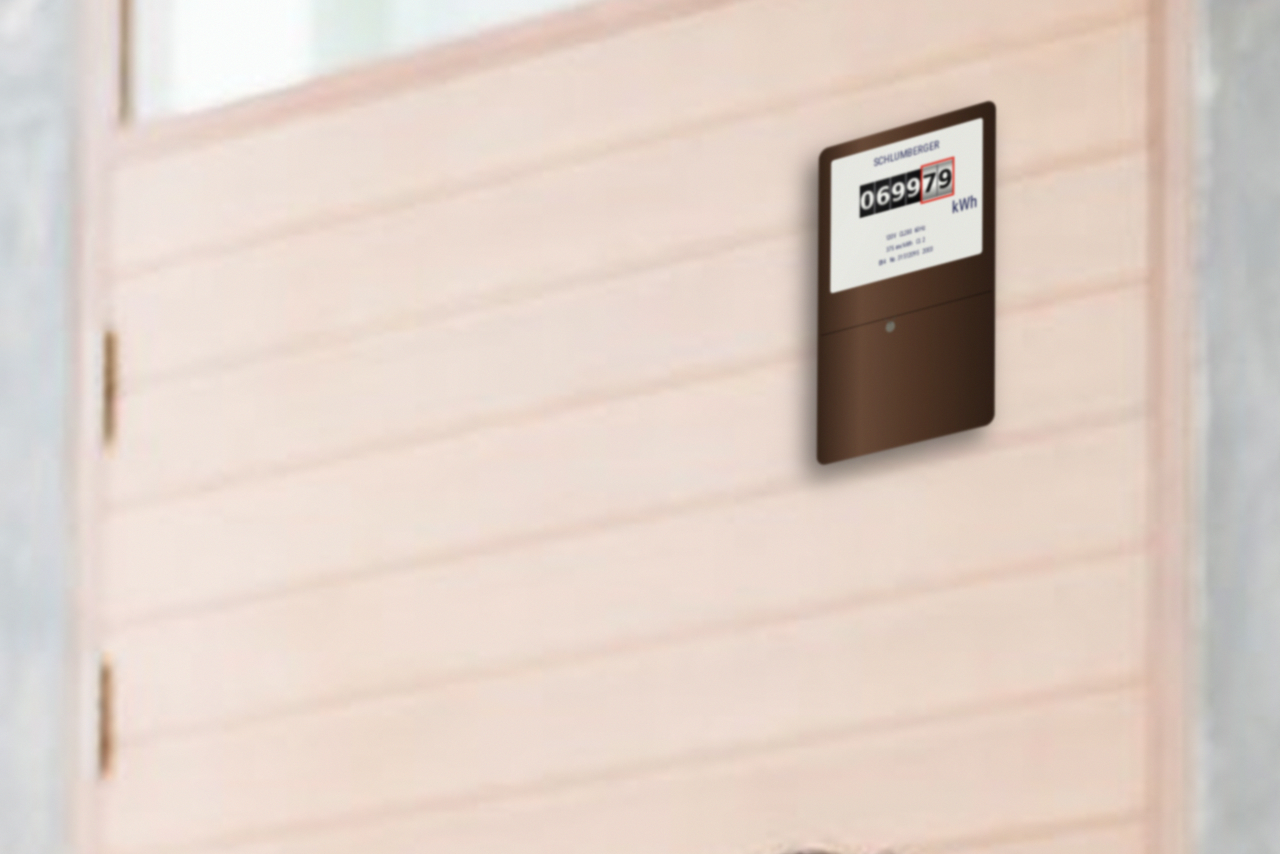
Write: 699.79 kWh
